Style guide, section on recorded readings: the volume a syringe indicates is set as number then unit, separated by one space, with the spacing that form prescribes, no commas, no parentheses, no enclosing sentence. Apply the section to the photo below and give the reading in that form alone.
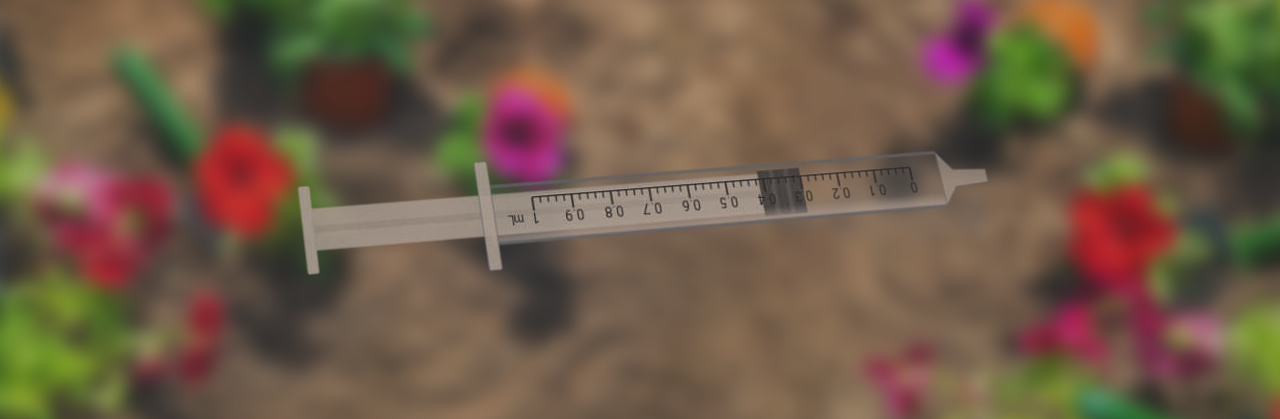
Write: 0.3 mL
